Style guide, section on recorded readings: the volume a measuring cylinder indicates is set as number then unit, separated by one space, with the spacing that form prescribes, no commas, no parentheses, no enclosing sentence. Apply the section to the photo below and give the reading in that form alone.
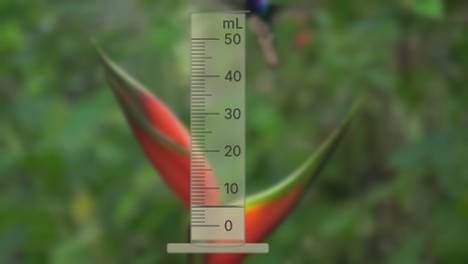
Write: 5 mL
